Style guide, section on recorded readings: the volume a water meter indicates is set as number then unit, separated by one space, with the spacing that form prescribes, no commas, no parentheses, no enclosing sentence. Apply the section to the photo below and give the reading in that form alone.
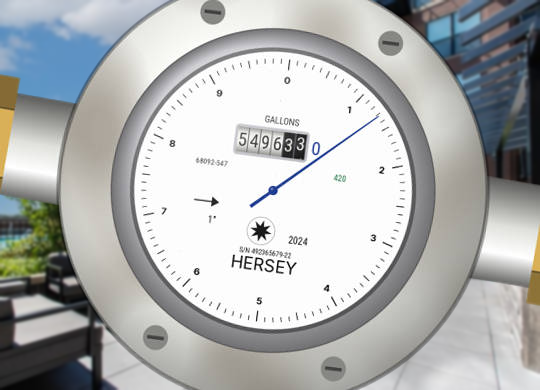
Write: 5496331.3 gal
